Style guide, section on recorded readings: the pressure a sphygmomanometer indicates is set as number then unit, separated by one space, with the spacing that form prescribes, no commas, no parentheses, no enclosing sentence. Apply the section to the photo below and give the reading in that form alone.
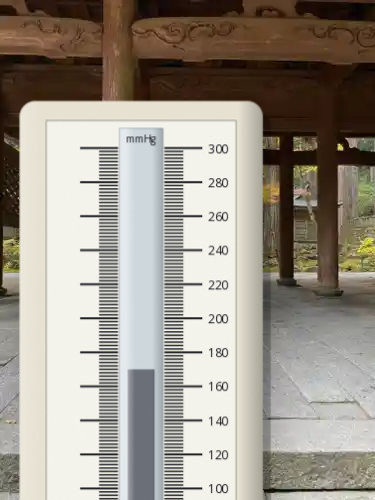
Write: 170 mmHg
